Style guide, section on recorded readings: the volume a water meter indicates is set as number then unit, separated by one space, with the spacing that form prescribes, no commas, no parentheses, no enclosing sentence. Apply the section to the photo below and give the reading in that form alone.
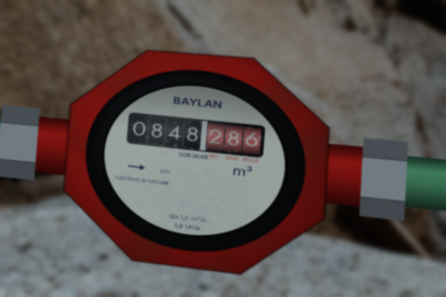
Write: 848.286 m³
